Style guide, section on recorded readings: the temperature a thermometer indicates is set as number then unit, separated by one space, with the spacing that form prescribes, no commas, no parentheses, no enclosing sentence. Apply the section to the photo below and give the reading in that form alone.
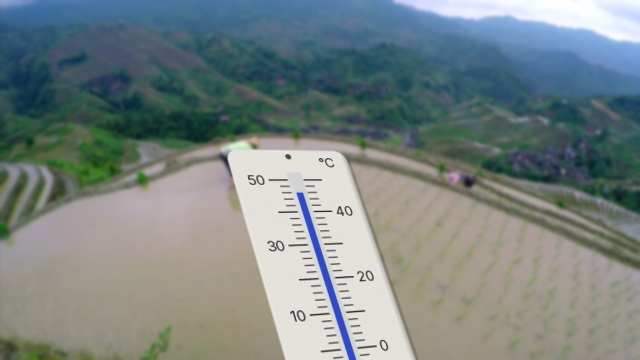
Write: 46 °C
